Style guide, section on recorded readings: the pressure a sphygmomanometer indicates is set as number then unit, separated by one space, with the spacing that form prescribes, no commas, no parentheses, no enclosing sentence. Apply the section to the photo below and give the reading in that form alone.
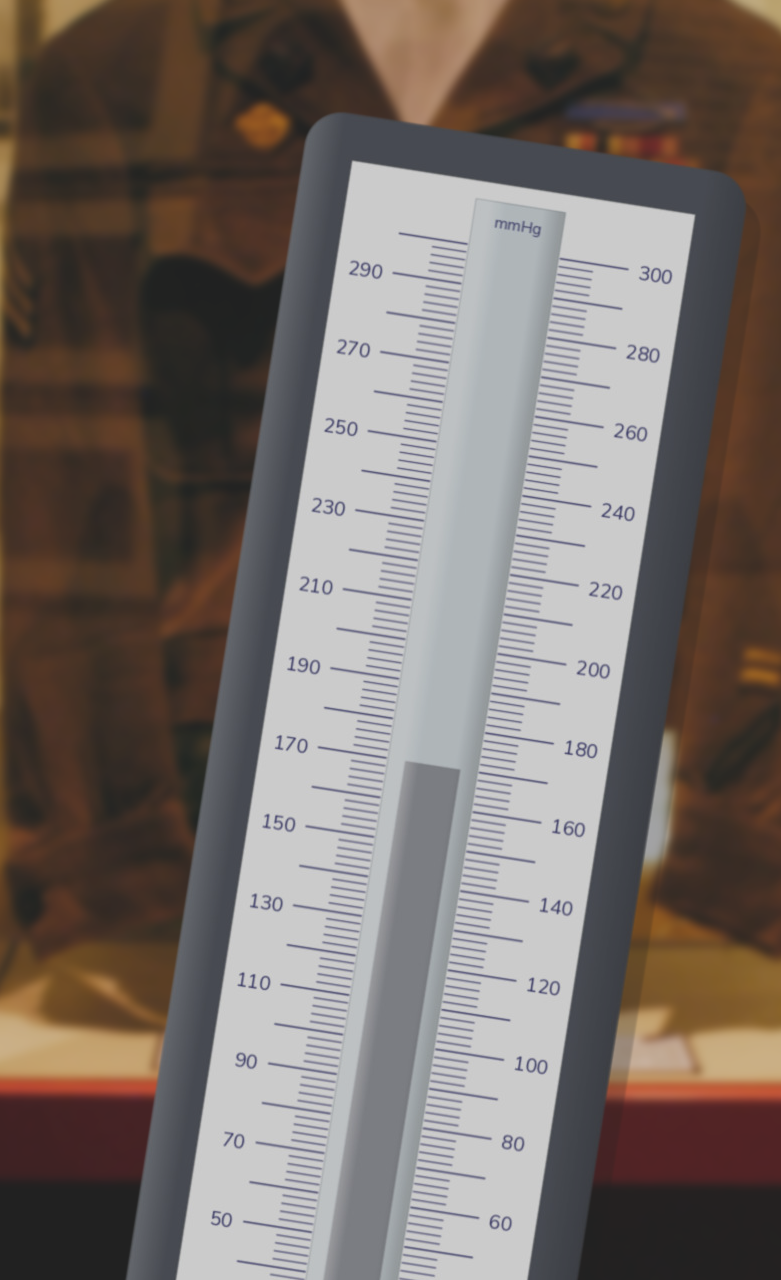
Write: 170 mmHg
